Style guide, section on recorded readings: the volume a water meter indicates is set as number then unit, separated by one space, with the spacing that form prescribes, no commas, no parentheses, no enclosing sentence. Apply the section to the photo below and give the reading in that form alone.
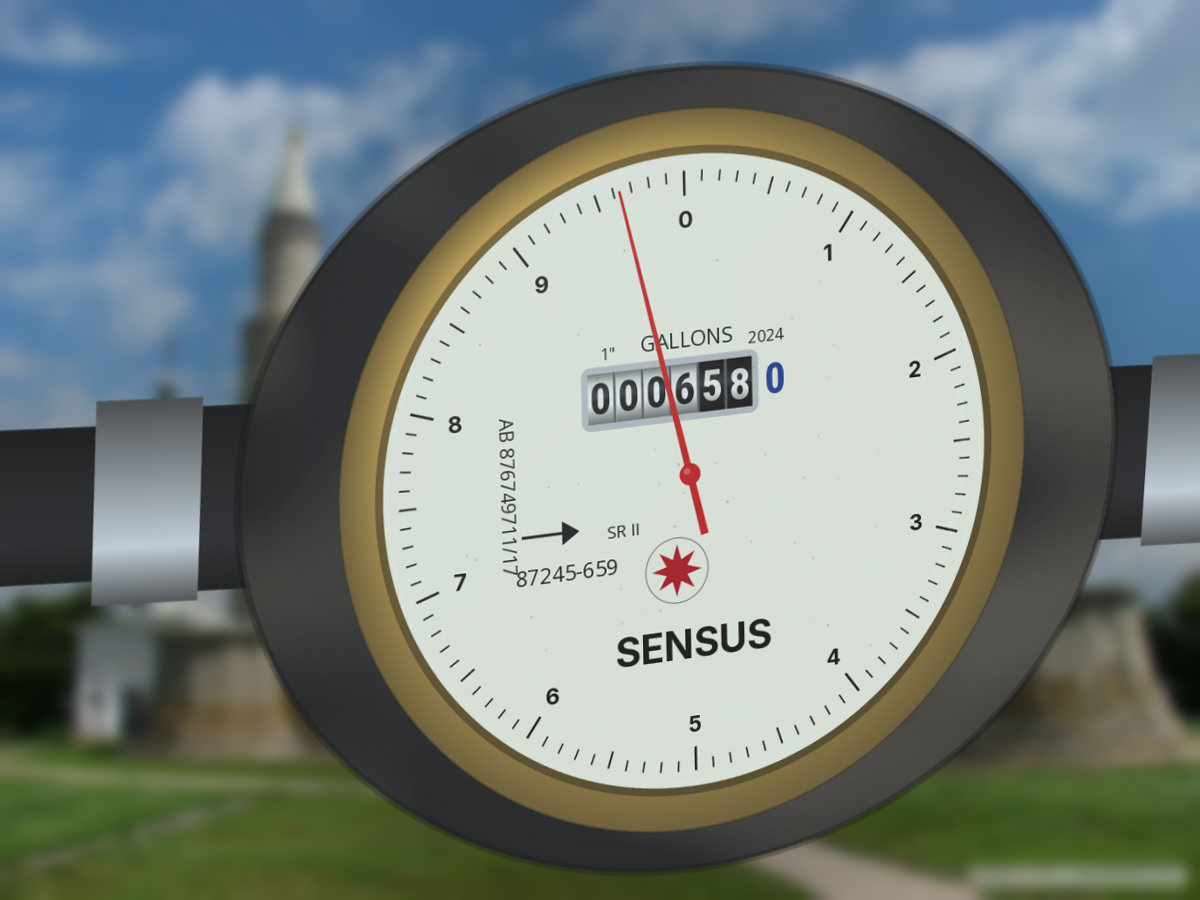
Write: 6579.6 gal
